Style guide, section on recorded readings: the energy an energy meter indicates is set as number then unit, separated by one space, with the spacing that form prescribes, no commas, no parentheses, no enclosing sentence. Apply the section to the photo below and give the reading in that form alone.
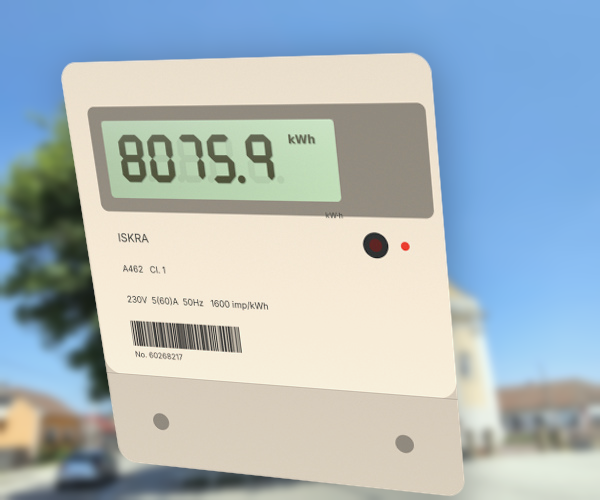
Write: 8075.9 kWh
